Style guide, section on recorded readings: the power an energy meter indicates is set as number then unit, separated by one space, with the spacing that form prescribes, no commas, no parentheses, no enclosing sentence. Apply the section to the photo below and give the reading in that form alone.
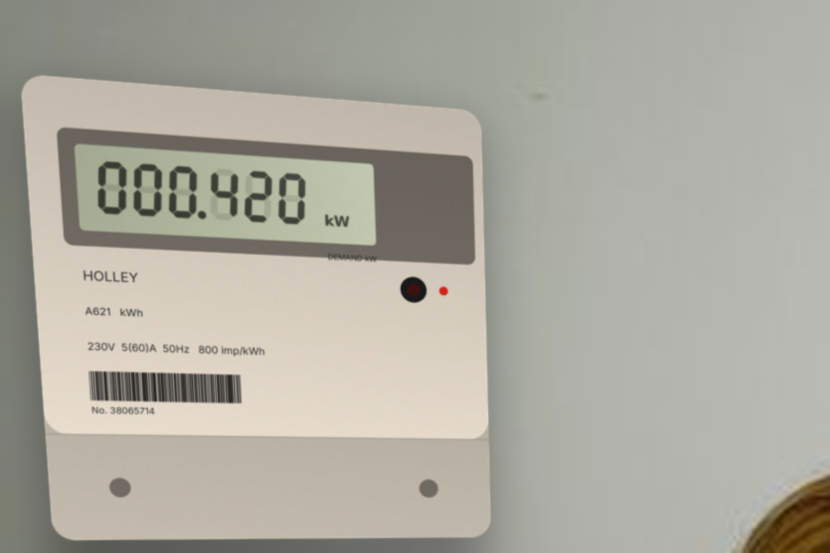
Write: 0.420 kW
